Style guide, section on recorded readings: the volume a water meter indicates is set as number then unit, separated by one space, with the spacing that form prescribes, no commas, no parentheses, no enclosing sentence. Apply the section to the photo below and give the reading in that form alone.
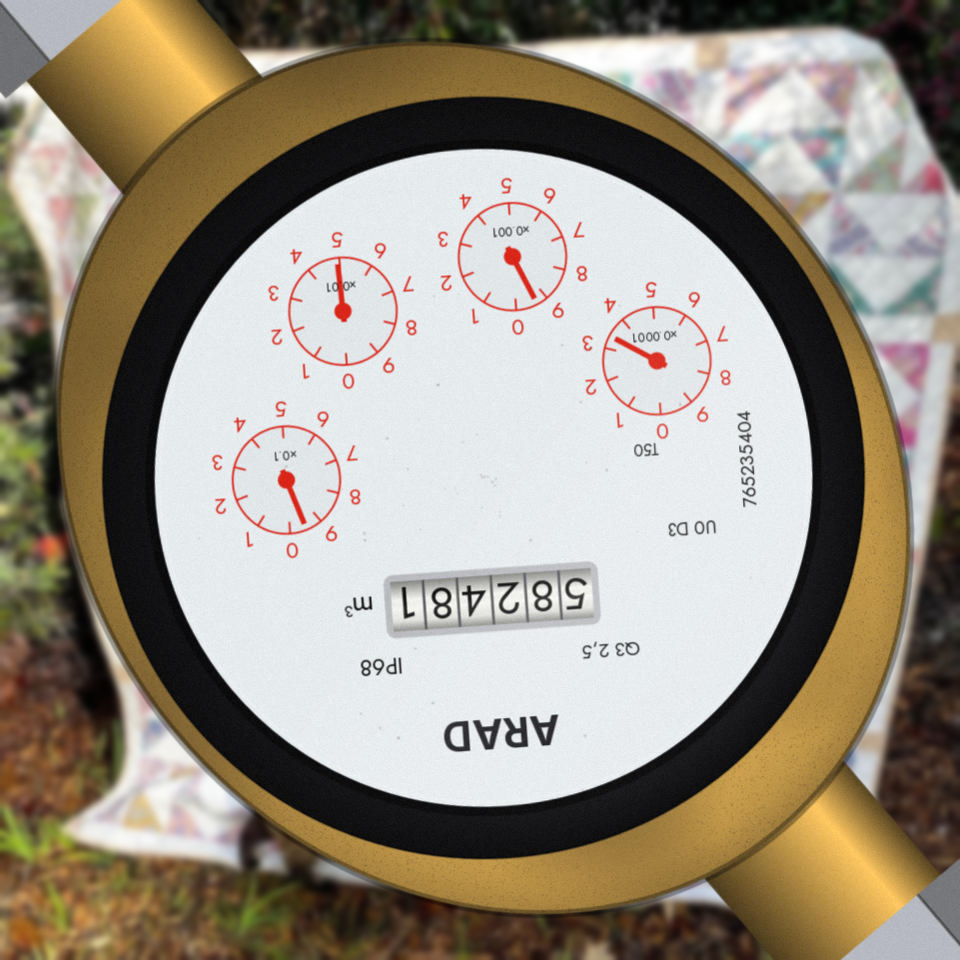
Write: 582480.9493 m³
